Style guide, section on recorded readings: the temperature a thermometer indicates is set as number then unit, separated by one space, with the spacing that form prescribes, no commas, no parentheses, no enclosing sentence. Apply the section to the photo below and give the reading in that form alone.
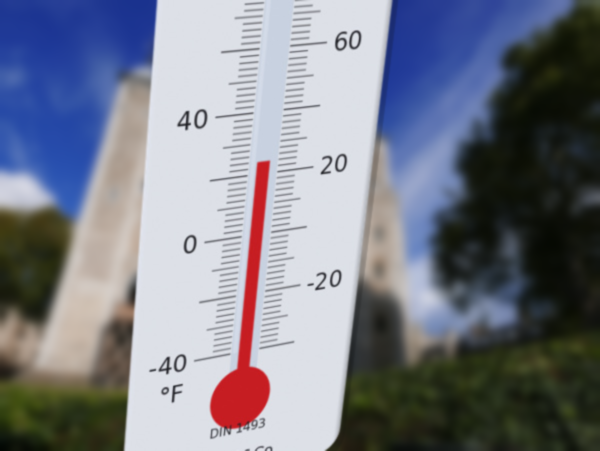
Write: 24 °F
